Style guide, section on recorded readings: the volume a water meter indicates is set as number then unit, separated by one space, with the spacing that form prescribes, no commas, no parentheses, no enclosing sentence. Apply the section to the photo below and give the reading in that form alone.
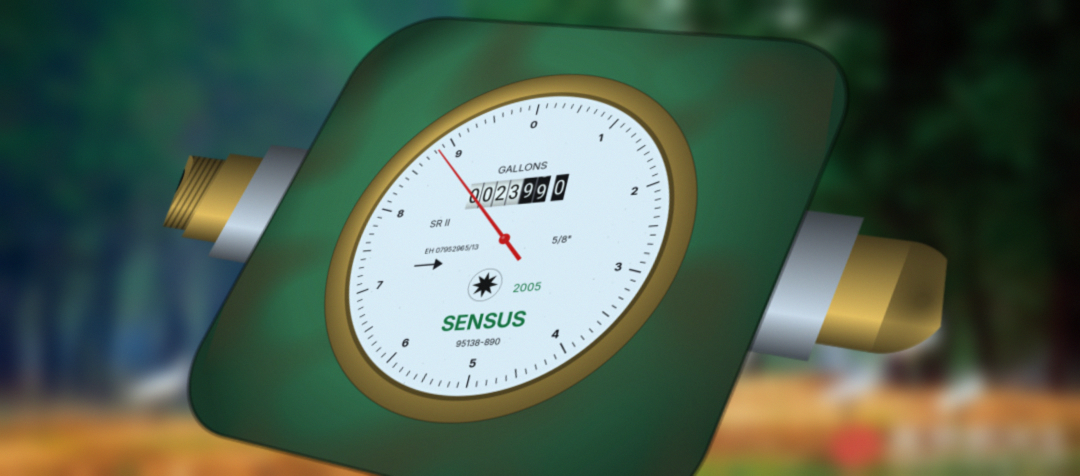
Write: 23988.8 gal
